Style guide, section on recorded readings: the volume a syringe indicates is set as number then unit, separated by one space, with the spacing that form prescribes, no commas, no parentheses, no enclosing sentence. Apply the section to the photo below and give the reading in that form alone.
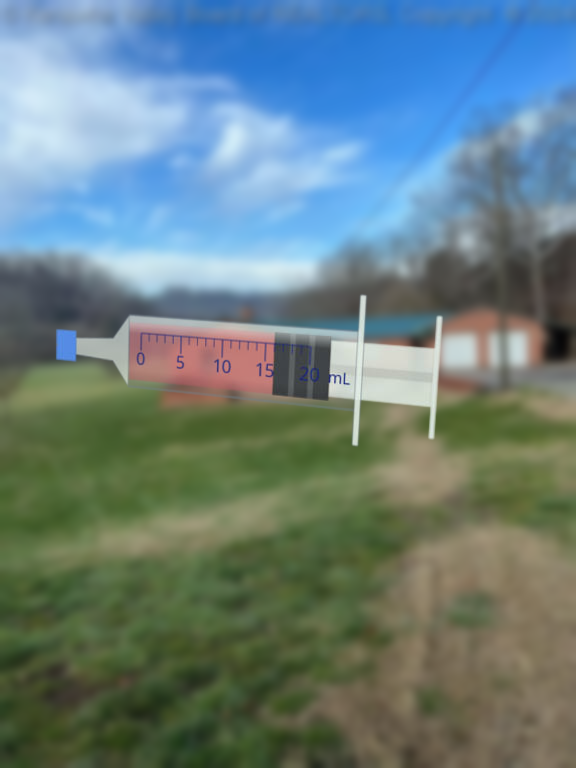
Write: 16 mL
